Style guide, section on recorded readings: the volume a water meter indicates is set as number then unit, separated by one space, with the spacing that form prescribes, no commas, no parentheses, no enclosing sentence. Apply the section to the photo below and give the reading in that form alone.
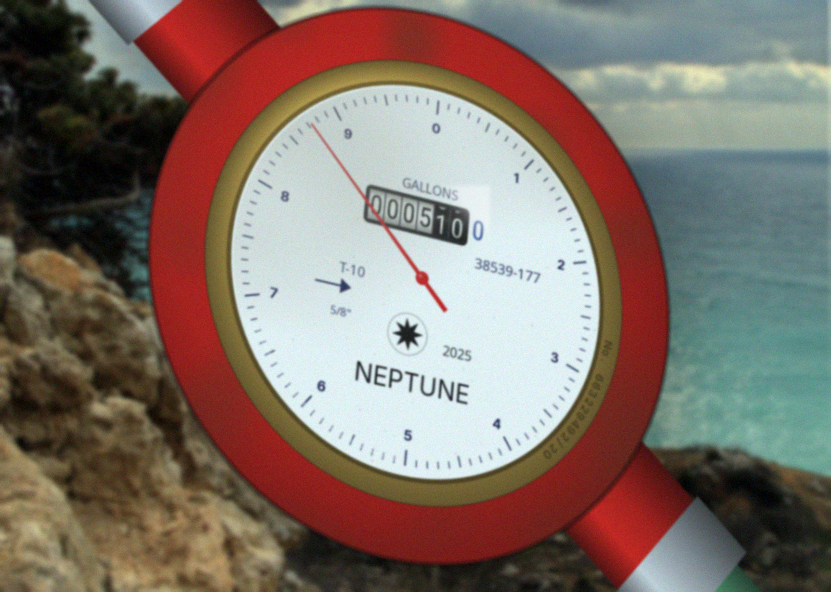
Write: 5098.7 gal
